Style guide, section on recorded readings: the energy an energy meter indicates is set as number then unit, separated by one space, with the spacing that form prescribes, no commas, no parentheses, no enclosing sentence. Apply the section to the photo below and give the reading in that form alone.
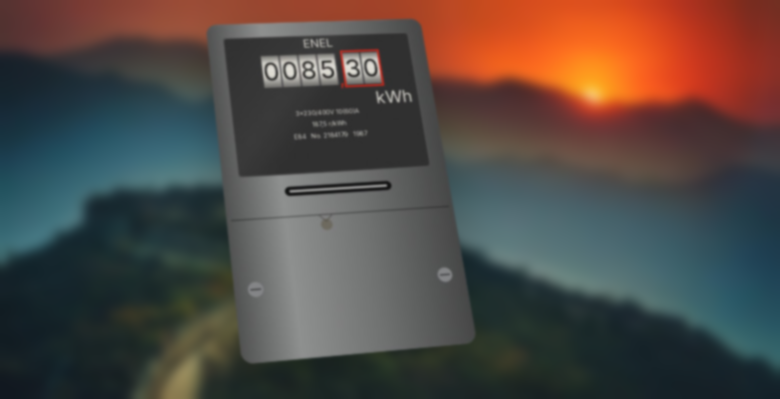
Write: 85.30 kWh
